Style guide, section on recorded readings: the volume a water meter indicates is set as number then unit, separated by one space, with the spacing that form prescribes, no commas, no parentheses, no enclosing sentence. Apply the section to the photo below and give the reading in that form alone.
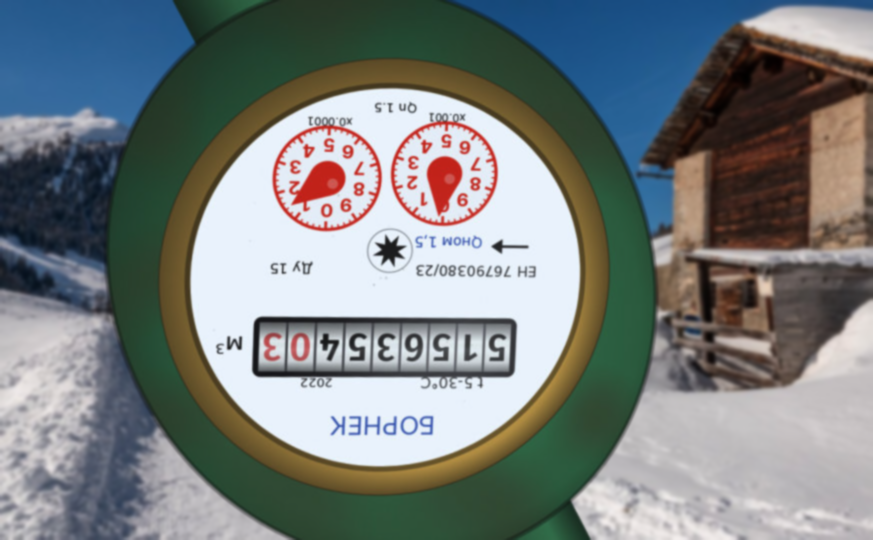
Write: 5156354.0301 m³
